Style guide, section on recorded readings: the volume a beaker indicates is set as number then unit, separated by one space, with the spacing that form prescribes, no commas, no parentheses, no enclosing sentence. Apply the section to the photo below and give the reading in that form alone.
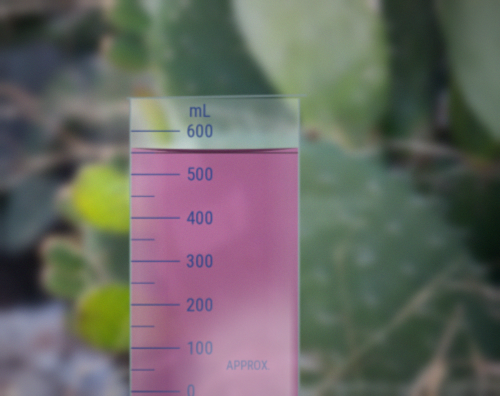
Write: 550 mL
